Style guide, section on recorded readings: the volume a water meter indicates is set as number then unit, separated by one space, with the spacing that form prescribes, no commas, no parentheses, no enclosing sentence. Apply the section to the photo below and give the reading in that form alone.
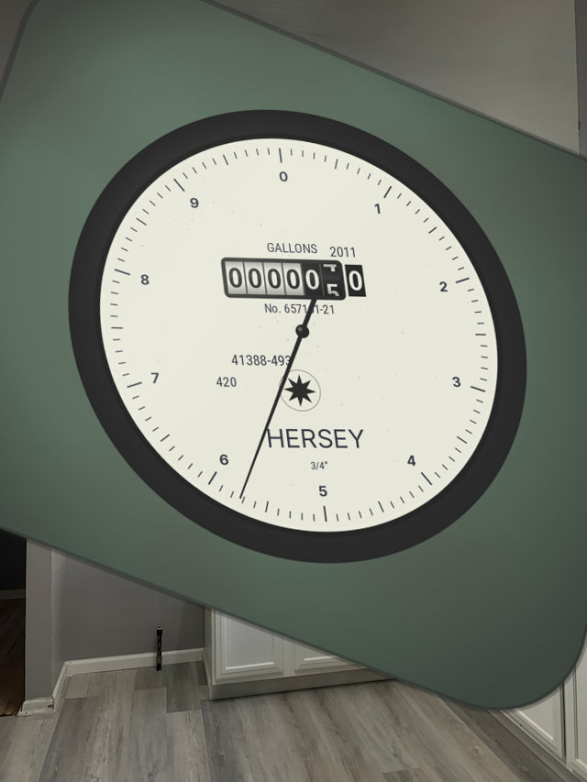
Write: 45.7 gal
